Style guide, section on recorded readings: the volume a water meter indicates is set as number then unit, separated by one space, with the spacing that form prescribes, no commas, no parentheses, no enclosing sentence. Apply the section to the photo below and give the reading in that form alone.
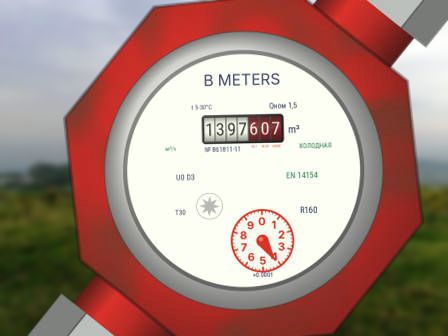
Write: 1397.6074 m³
